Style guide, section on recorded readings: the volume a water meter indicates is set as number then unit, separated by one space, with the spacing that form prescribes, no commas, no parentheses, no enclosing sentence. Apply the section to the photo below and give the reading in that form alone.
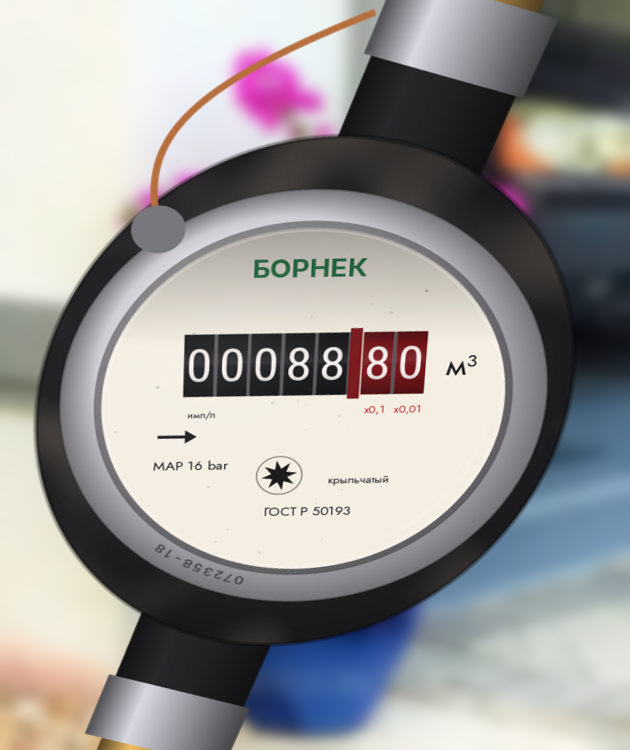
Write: 88.80 m³
